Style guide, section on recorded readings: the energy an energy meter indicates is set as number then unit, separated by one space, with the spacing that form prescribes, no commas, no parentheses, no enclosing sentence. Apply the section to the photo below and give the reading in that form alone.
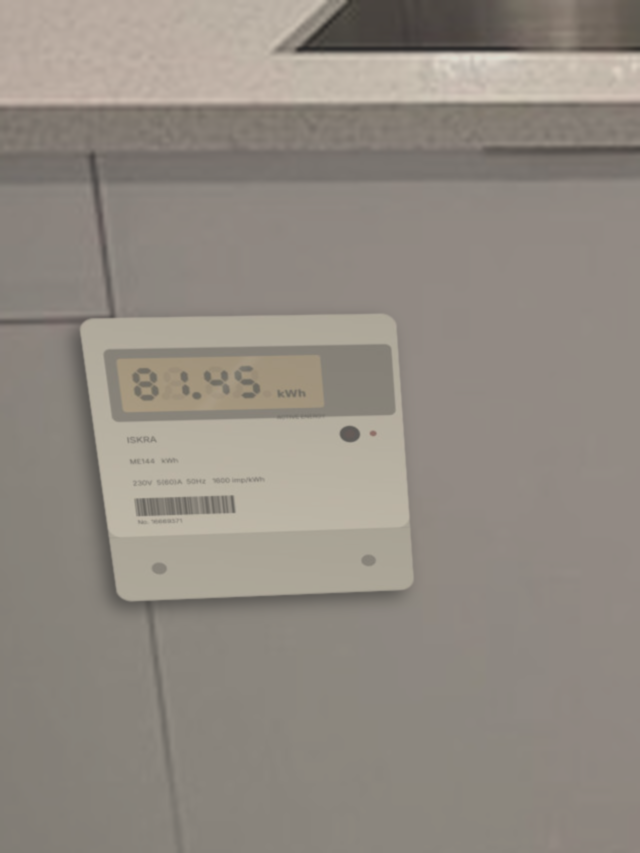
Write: 81.45 kWh
